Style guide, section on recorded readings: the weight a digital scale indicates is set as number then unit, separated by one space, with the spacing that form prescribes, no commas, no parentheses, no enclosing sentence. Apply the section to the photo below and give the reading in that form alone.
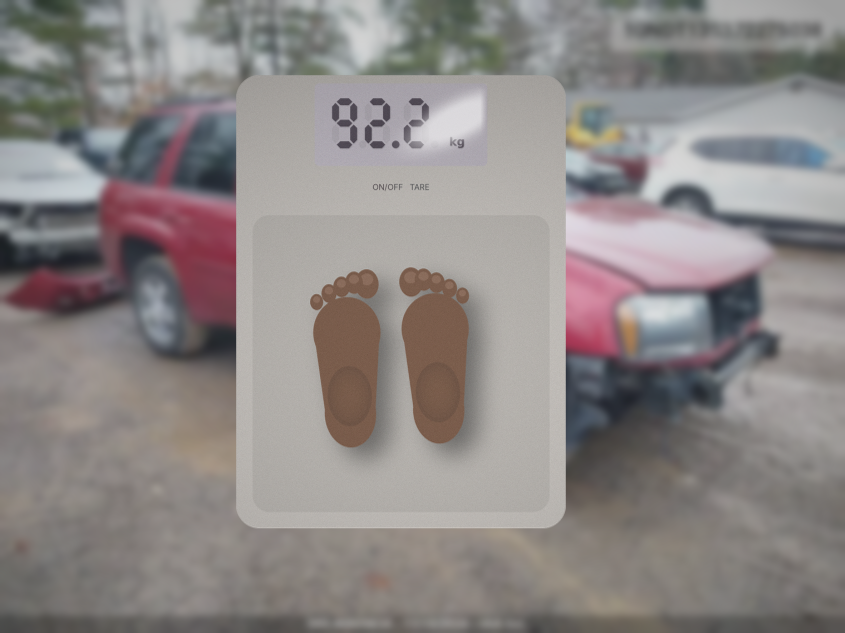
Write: 92.2 kg
